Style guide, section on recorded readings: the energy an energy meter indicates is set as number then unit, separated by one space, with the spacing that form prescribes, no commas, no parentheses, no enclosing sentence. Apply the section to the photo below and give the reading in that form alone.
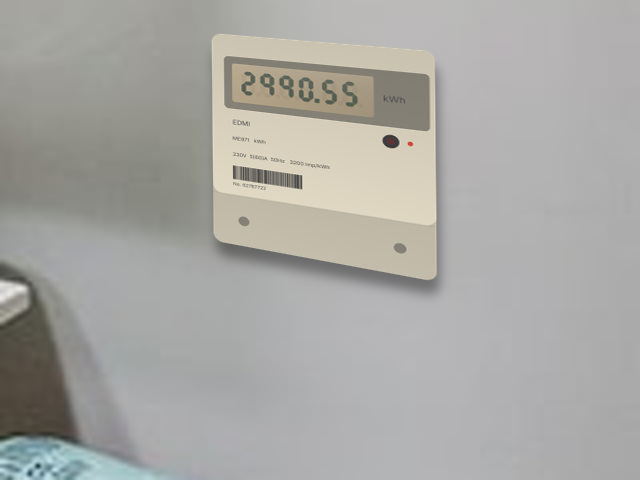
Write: 2990.55 kWh
